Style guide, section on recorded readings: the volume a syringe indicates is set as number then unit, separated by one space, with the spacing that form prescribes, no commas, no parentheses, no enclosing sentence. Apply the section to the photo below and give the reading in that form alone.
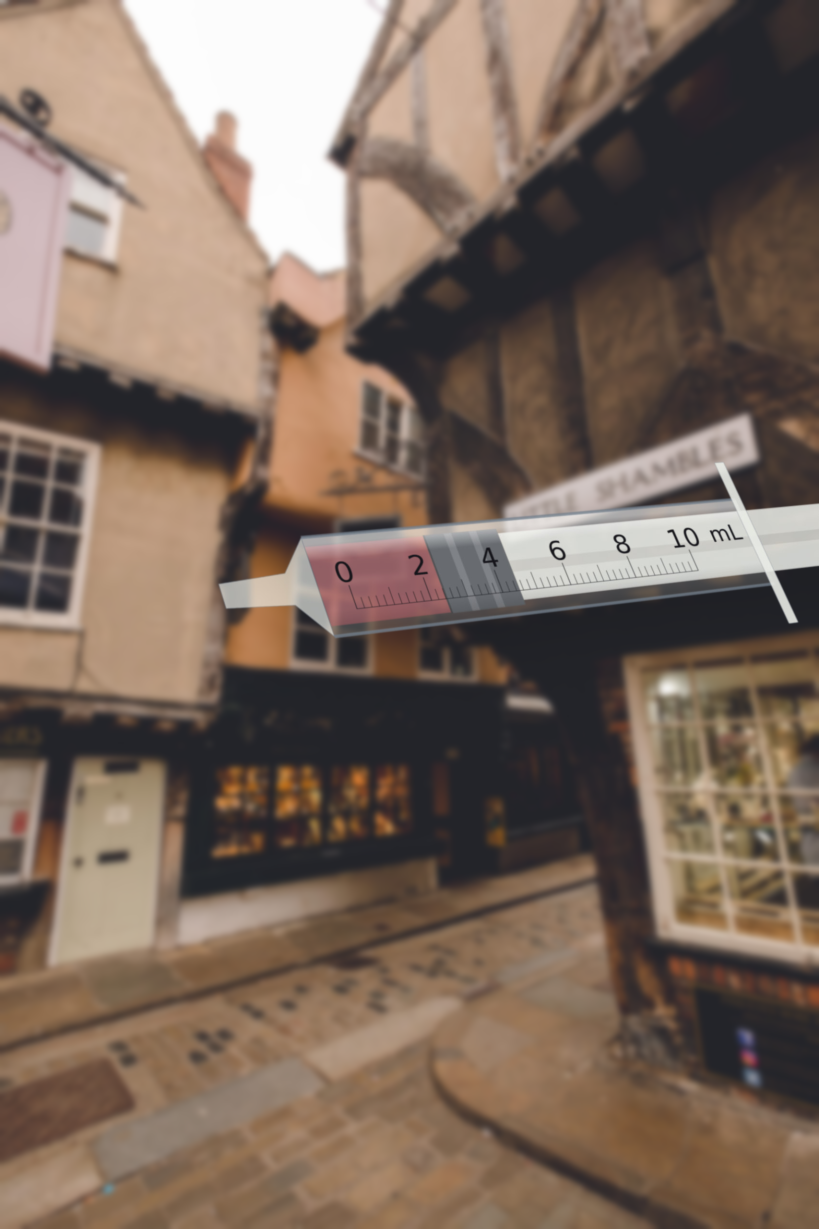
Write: 2.4 mL
